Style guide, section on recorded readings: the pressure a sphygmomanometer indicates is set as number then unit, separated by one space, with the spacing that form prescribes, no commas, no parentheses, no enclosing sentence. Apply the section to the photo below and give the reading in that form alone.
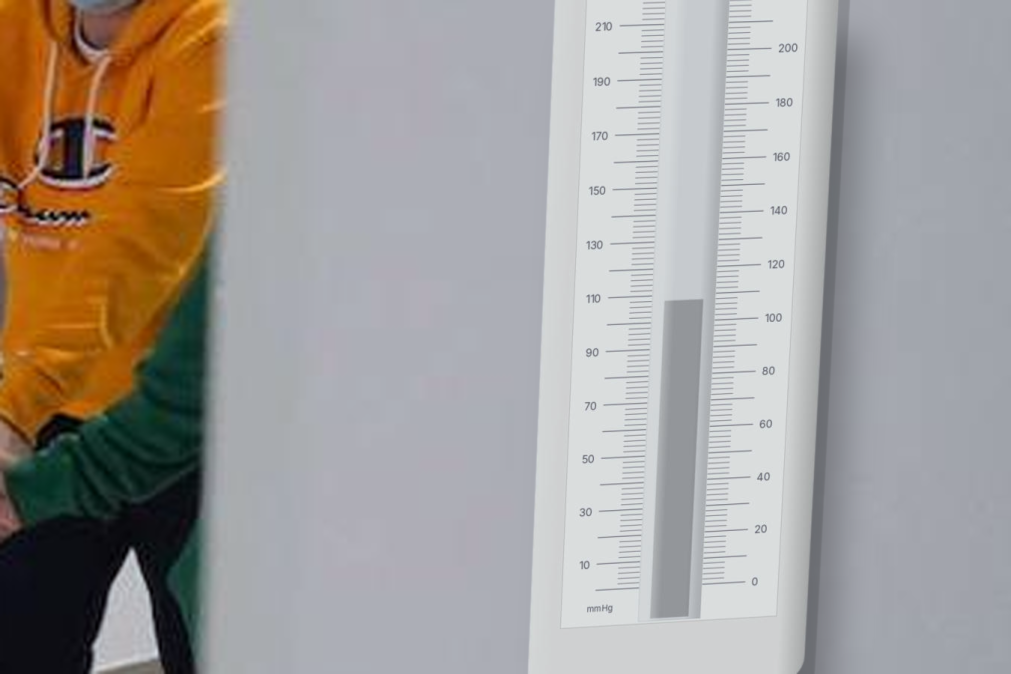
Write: 108 mmHg
